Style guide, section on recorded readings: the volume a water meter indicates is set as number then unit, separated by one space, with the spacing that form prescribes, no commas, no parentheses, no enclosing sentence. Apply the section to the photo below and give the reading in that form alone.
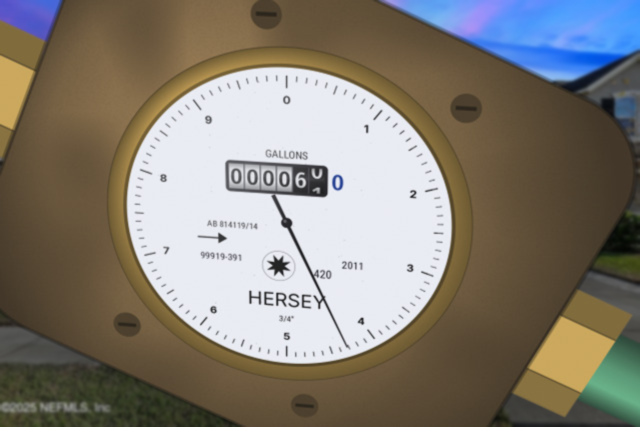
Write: 604.3 gal
